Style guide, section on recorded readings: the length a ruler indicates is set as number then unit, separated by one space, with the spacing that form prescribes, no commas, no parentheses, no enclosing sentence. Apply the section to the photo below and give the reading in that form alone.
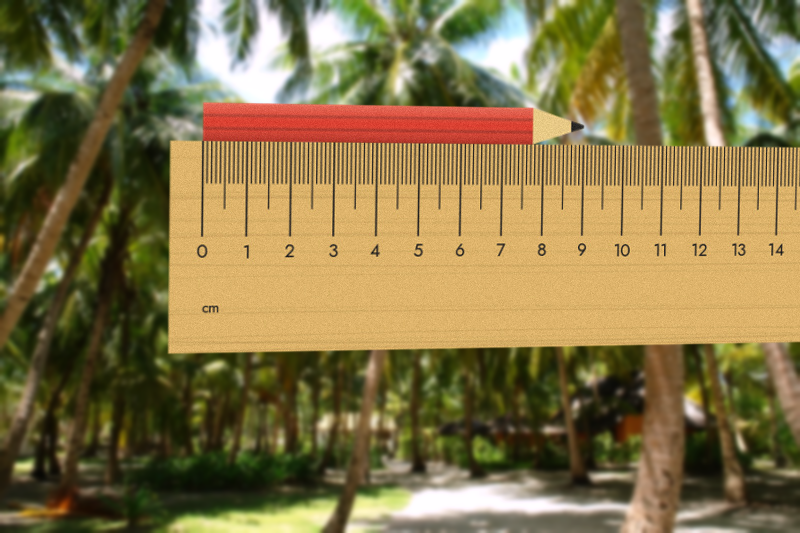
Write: 9 cm
